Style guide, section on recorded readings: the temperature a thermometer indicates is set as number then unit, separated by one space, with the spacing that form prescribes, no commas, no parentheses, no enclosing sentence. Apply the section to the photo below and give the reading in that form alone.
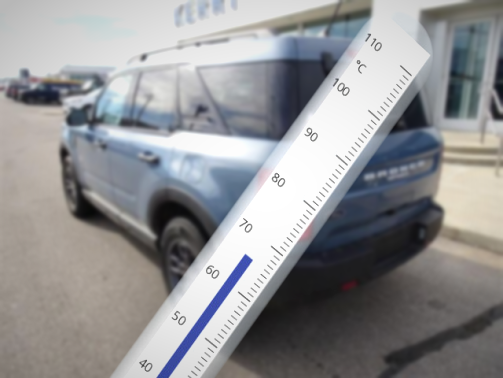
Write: 66 °C
